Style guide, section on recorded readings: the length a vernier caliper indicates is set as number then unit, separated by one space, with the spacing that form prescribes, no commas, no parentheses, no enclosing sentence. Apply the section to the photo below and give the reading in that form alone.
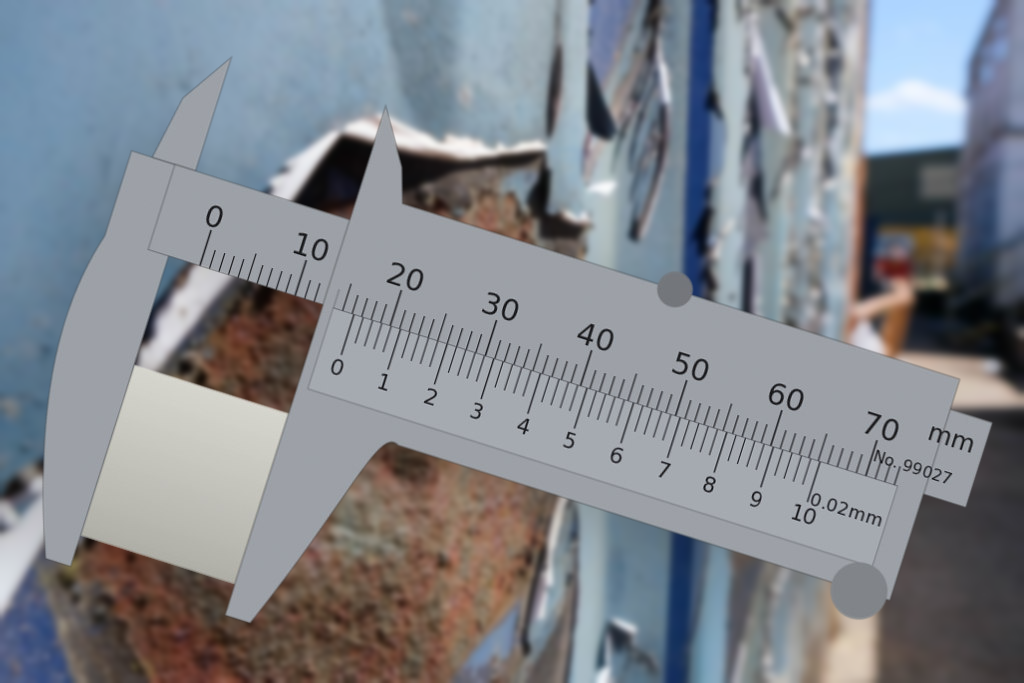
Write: 16.2 mm
